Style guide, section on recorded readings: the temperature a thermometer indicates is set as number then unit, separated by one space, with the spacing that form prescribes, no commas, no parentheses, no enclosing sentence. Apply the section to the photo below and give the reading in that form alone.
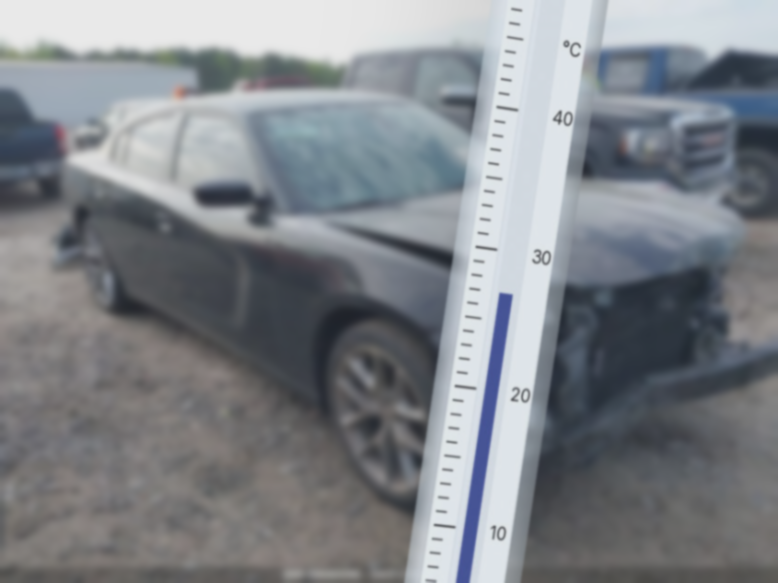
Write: 27 °C
